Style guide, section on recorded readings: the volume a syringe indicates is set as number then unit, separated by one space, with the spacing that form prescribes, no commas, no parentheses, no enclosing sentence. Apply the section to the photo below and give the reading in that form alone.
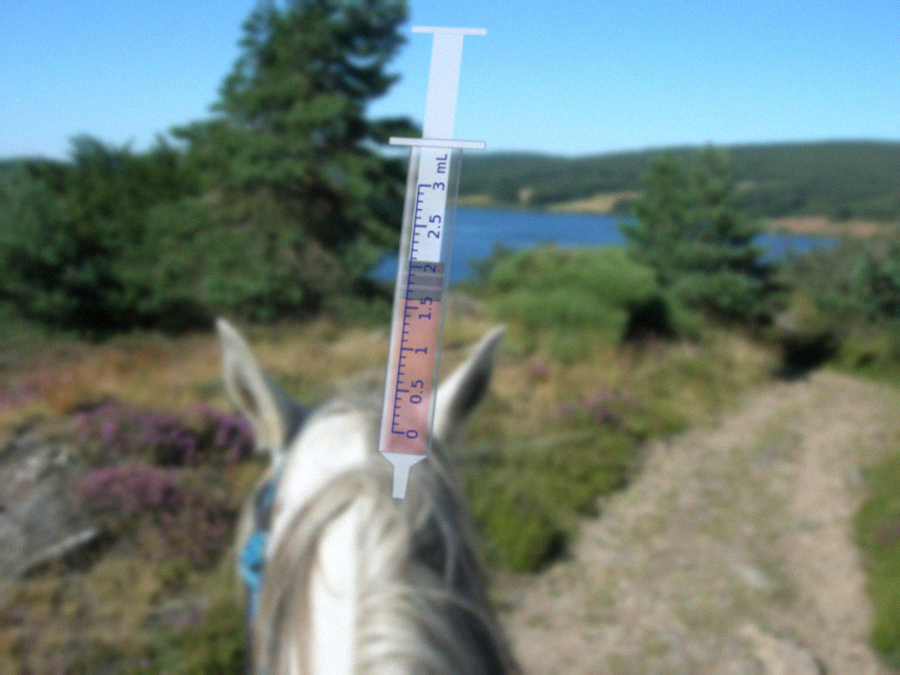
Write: 1.6 mL
